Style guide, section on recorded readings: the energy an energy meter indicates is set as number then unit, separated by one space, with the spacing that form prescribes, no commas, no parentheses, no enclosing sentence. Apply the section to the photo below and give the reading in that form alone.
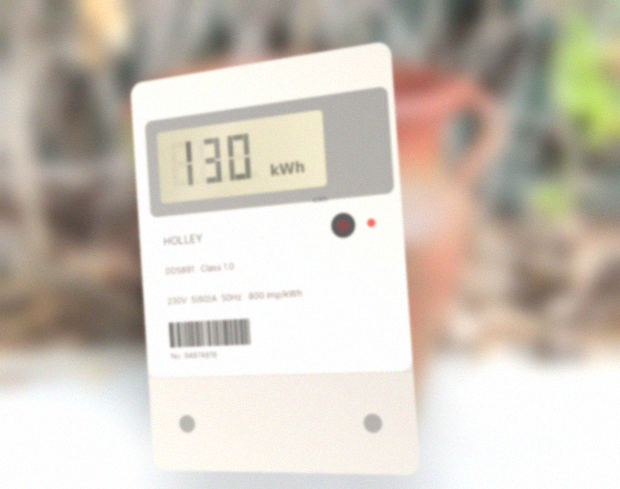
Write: 130 kWh
